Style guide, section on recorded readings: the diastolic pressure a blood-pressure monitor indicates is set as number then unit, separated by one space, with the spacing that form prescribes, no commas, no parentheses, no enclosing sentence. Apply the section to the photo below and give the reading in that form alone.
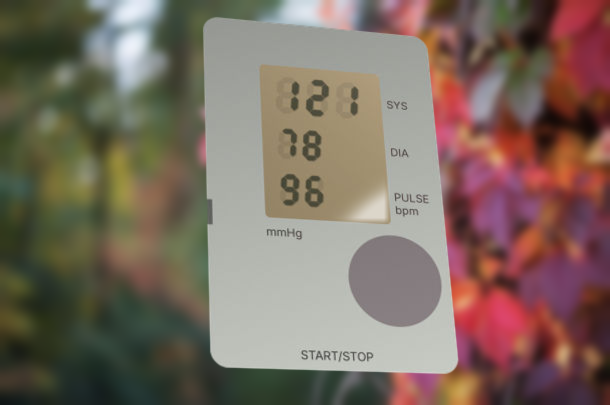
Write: 78 mmHg
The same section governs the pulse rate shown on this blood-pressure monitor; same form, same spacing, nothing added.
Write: 96 bpm
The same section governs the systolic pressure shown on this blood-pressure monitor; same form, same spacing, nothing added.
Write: 121 mmHg
